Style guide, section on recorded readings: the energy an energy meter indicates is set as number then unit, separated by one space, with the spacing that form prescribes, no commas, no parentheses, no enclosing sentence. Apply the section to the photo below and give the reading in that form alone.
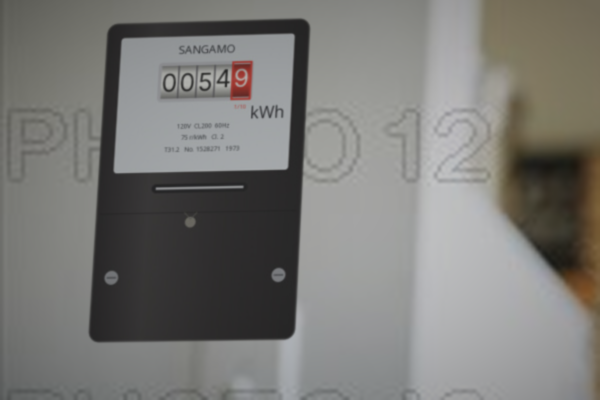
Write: 54.9 kWh
